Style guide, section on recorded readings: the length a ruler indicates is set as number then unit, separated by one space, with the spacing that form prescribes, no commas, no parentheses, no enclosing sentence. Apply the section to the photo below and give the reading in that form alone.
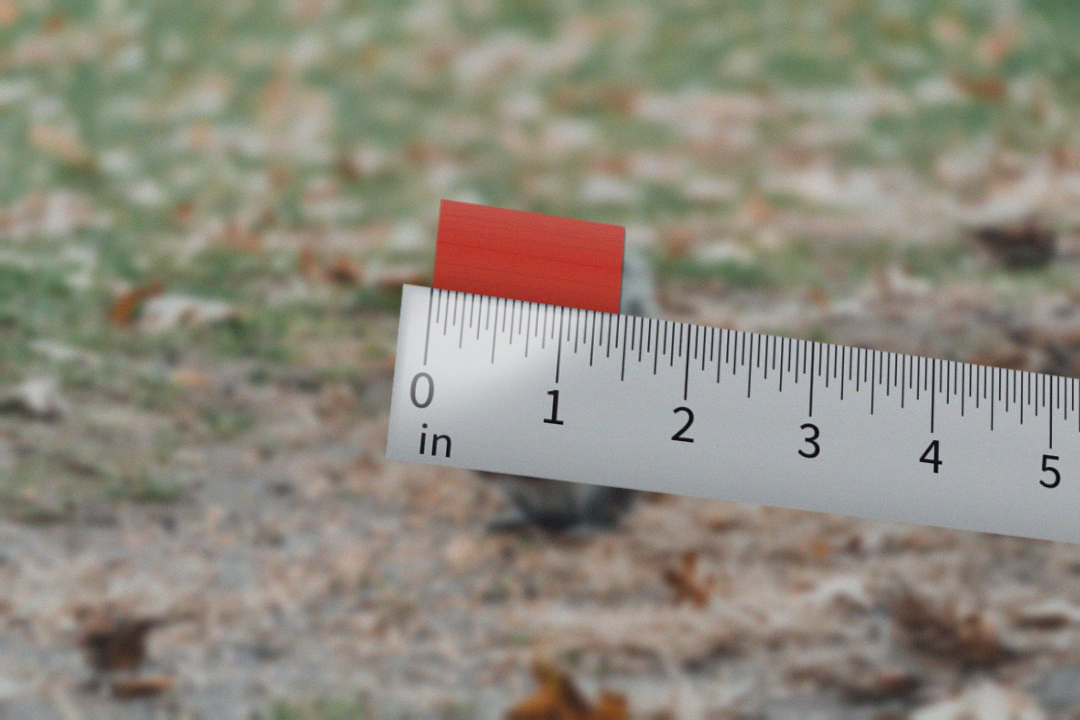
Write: 1.4375 in
